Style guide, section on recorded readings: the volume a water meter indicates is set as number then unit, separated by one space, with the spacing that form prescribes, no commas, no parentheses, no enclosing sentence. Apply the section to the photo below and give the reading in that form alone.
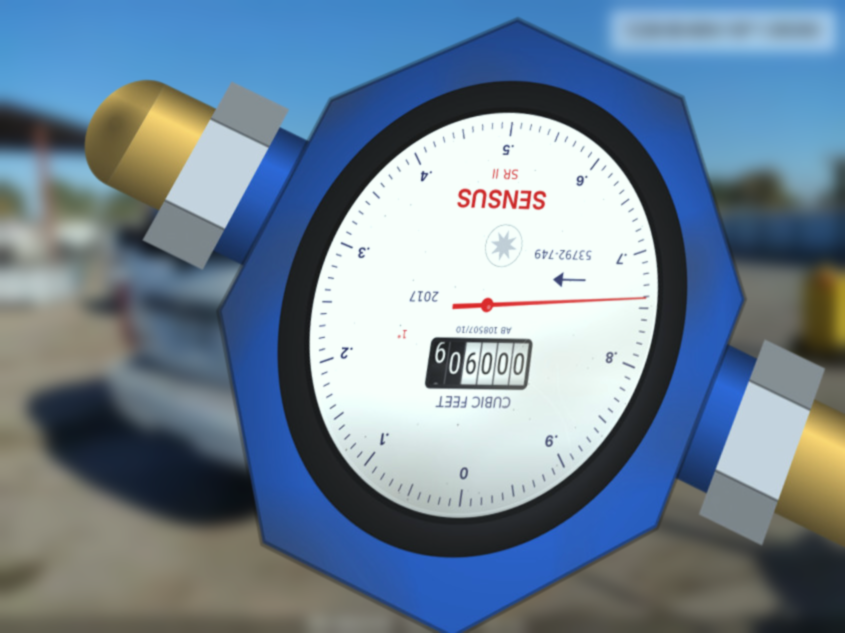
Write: 908.74 ft³
